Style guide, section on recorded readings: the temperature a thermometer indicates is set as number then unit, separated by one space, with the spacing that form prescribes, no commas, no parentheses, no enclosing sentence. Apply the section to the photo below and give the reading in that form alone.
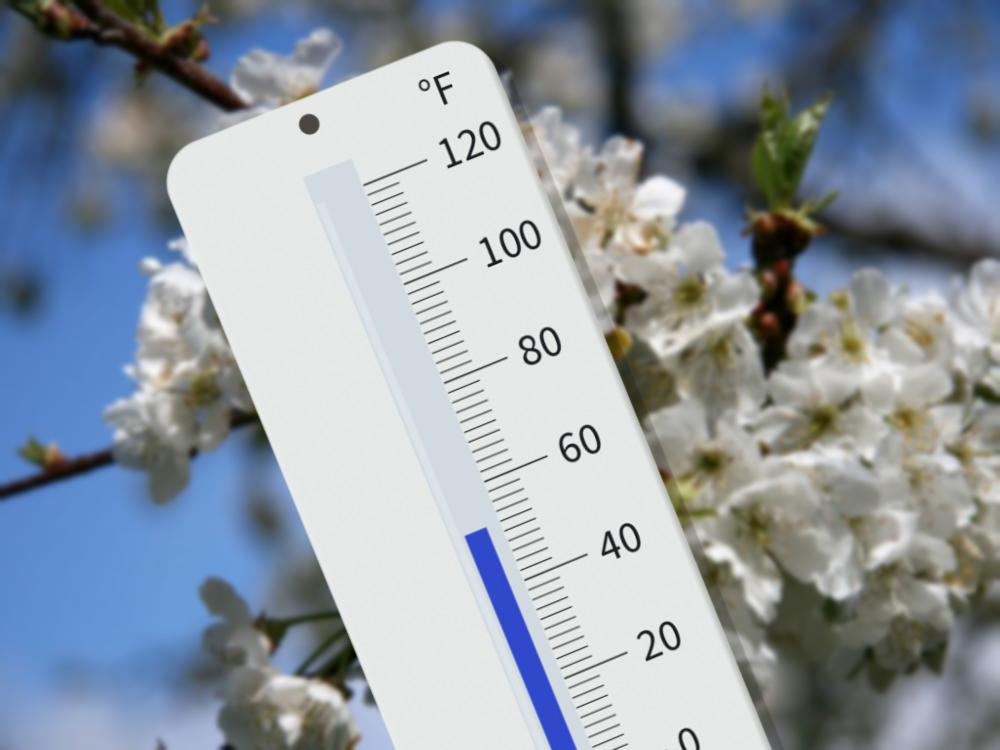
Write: 52 °F
